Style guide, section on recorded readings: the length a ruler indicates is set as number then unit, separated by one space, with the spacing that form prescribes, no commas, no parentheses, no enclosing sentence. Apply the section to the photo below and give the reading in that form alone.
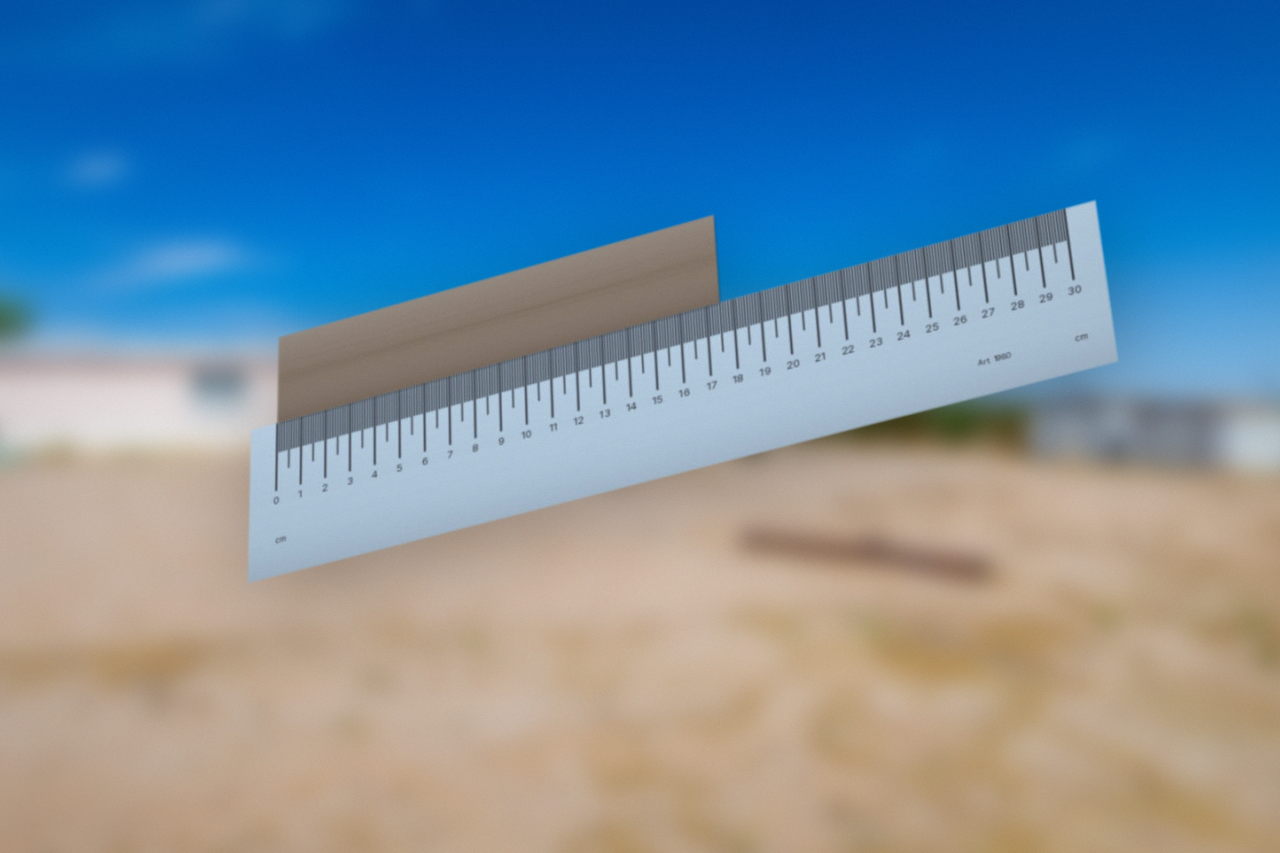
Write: 17.5 cm
